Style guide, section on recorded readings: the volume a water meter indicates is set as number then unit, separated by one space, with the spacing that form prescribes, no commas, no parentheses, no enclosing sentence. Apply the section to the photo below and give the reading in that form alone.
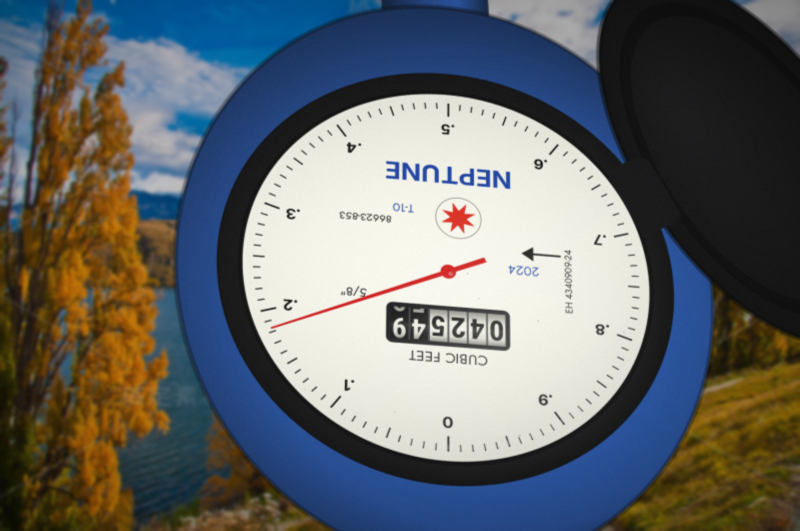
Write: 42549.18 ft³
